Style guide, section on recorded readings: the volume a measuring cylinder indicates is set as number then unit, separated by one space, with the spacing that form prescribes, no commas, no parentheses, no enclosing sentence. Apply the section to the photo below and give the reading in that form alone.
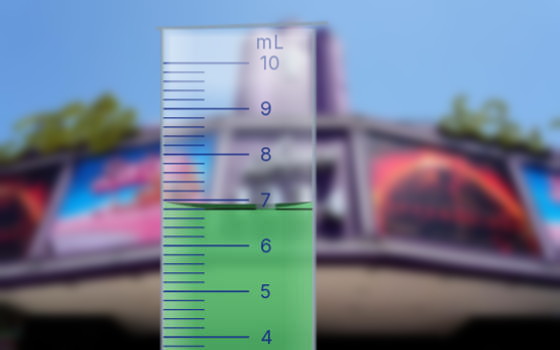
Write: 6.8 mL
